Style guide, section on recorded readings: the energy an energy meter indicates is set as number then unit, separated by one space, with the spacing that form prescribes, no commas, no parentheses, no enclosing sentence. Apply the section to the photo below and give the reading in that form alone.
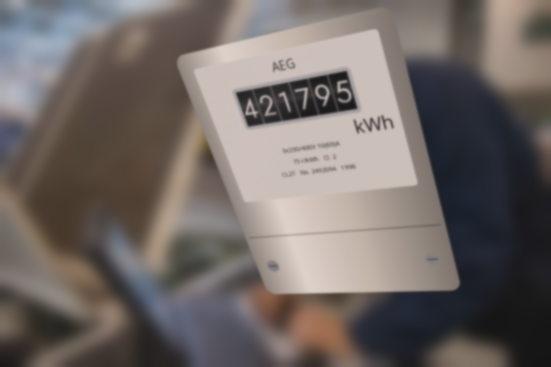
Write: 421795 kWh
